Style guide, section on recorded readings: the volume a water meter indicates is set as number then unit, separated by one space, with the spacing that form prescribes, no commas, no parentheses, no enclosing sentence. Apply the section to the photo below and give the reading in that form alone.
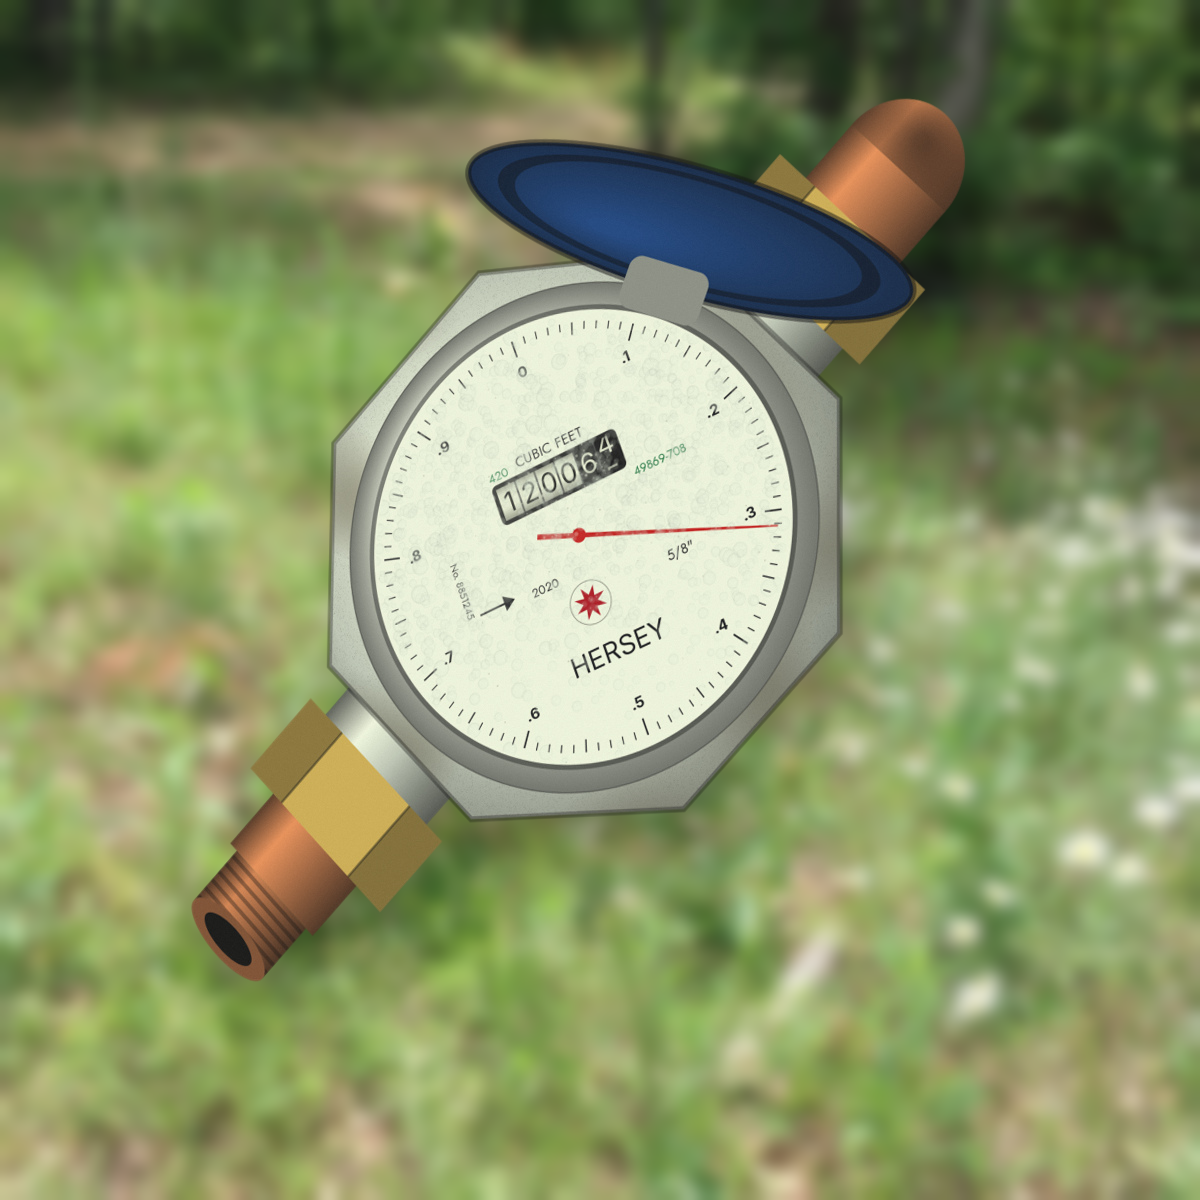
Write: 120064.31 ft³
